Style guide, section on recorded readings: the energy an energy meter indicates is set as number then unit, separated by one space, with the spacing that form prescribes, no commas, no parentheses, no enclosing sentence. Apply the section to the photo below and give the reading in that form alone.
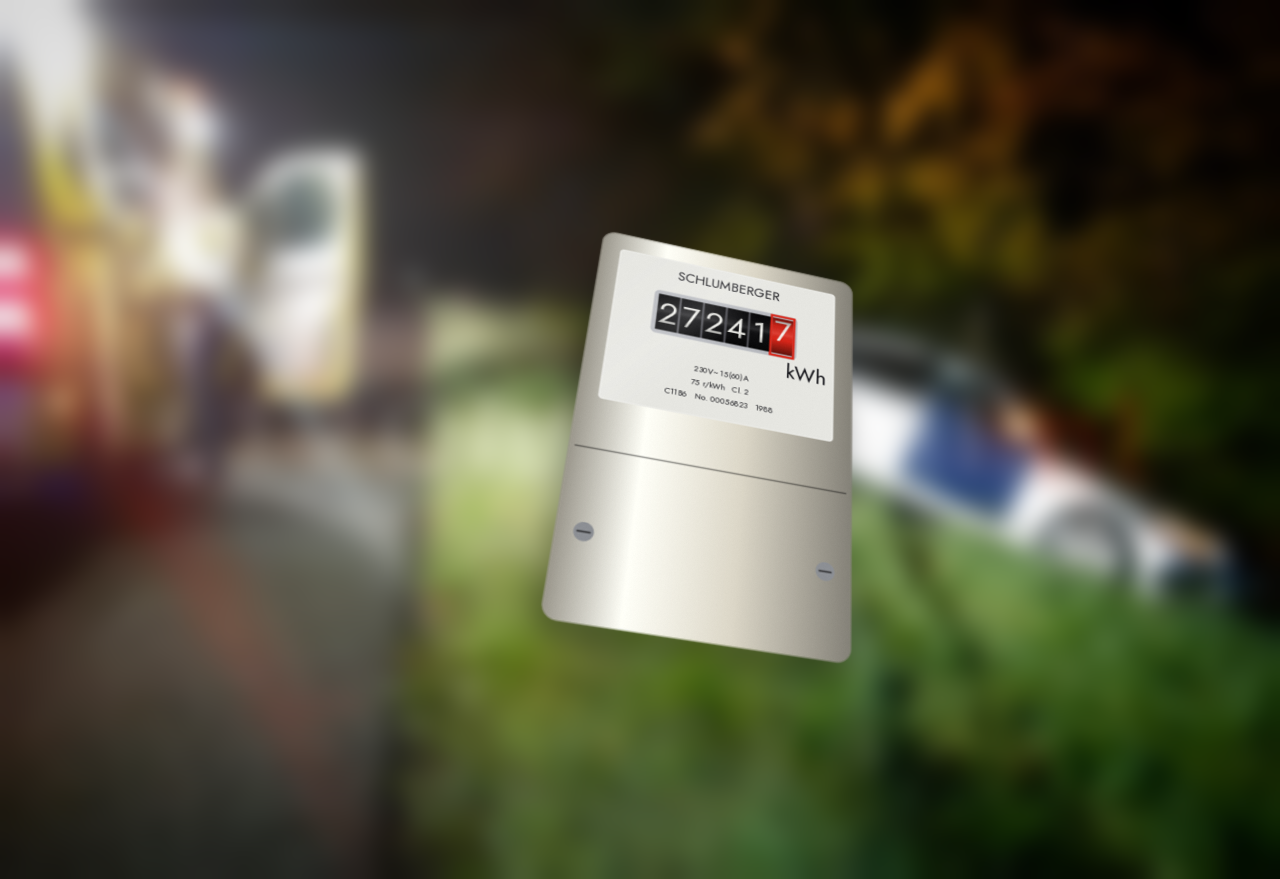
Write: 27241.7 kWh
